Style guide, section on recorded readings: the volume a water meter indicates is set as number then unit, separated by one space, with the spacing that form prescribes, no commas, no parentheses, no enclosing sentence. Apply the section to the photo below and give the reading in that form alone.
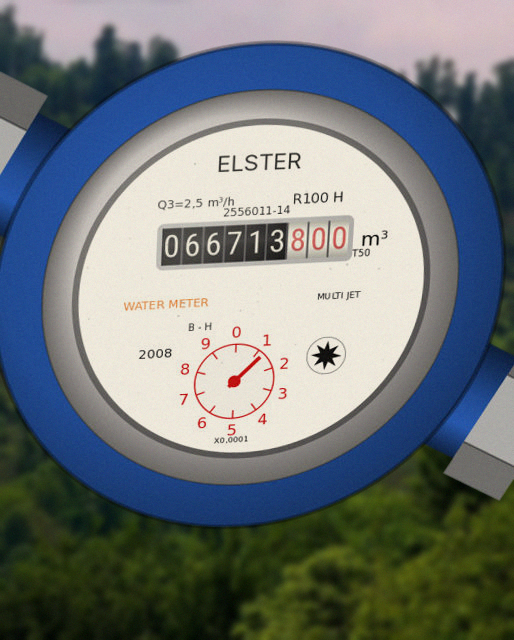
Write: 66713.8001 m³
